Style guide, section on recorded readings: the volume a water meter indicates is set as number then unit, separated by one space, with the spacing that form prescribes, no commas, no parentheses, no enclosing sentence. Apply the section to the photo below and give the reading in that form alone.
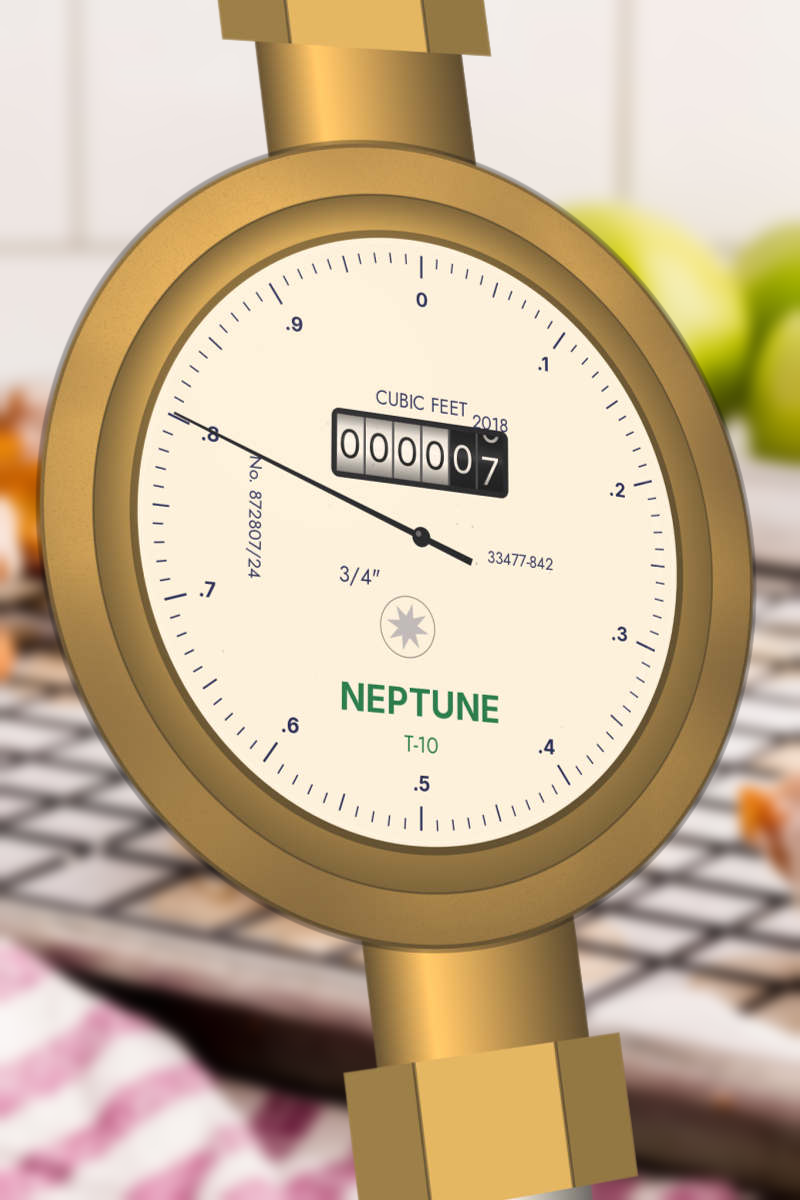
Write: 6.80 ft³
